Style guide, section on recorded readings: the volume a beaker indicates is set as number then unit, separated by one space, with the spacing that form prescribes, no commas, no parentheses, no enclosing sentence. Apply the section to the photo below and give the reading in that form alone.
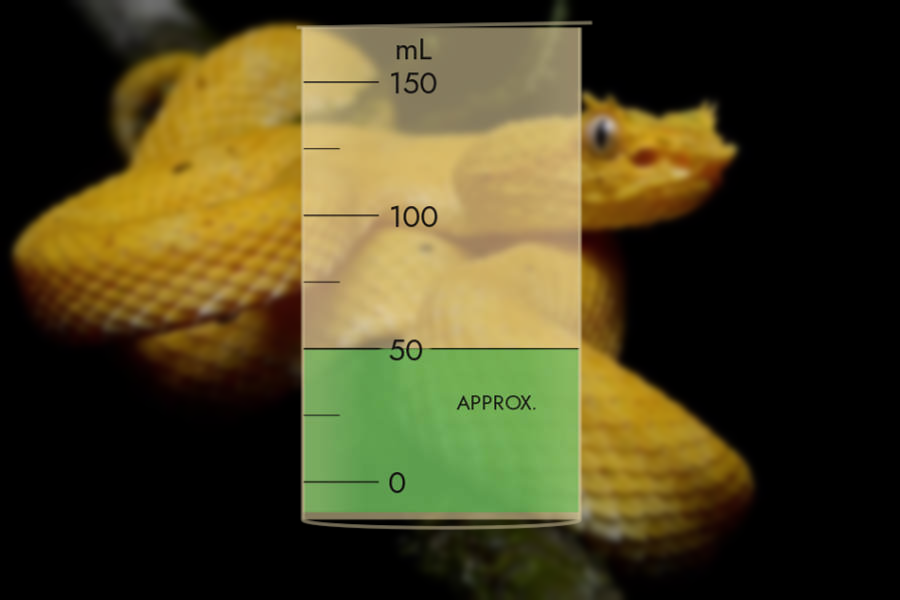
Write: 50 mL
